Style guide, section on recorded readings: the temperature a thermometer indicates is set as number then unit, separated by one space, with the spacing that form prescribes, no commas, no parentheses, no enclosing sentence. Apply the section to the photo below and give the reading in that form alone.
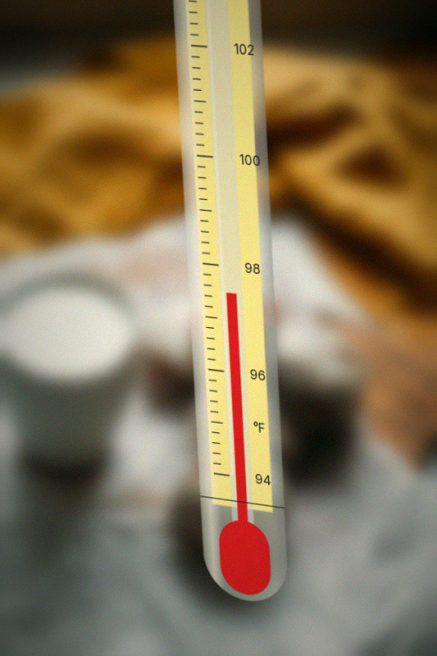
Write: 97.5 °F
